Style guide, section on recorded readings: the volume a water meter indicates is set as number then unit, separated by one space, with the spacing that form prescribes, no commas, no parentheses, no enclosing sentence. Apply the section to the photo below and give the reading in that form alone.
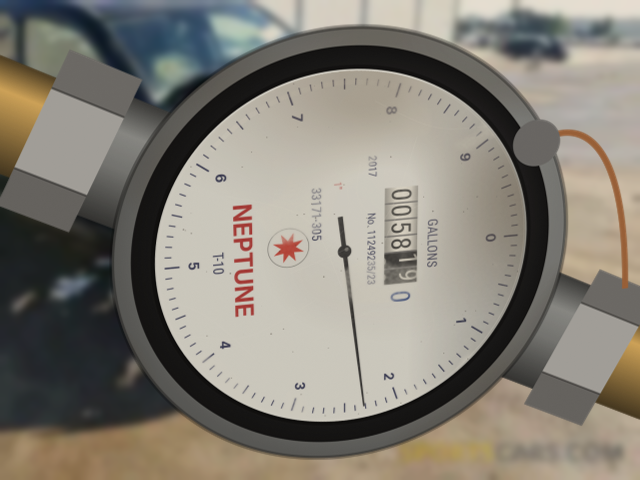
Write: 58192.3 gal
